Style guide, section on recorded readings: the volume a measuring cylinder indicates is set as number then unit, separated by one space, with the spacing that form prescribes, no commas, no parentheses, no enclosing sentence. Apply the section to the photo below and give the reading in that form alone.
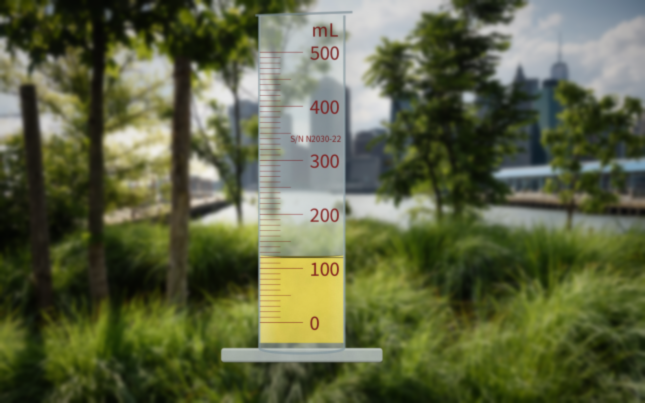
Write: 120 mL
